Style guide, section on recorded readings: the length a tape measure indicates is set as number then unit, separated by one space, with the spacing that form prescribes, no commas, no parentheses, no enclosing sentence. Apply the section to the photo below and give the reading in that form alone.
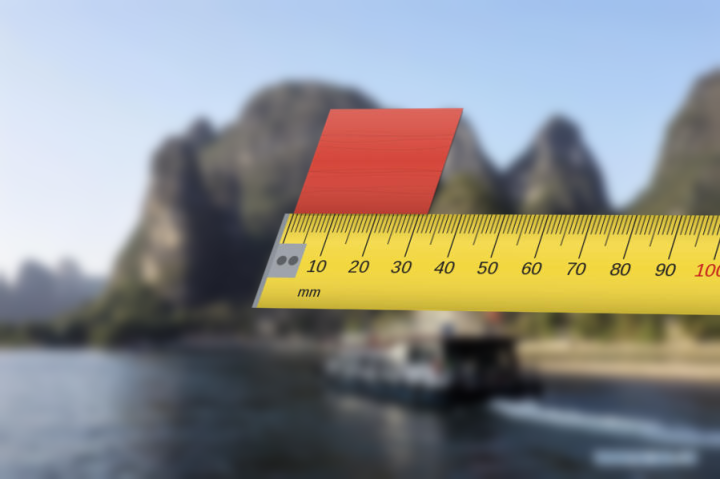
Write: 32 mm
